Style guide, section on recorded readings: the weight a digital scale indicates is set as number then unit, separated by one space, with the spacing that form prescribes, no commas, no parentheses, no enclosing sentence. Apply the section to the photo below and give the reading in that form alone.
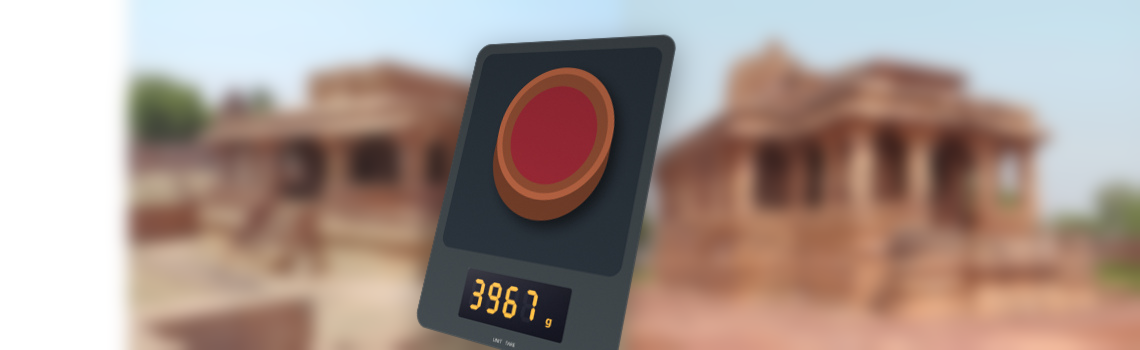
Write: 3967 g
